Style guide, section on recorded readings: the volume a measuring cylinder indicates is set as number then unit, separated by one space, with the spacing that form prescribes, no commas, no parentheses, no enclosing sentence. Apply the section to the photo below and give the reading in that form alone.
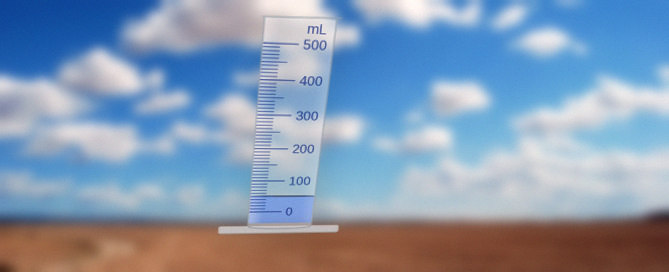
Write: 50 mL
